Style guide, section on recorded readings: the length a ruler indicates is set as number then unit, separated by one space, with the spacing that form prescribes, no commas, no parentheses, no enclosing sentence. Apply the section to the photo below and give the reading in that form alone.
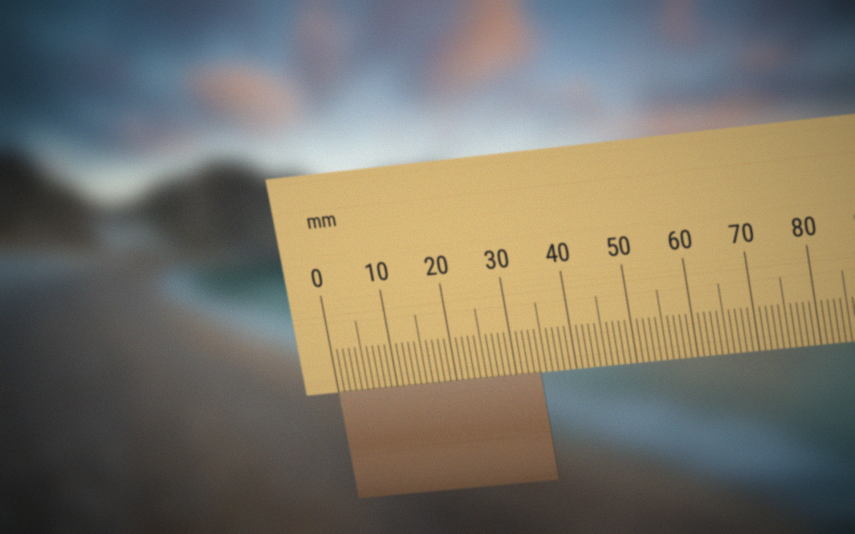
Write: 34 mm
